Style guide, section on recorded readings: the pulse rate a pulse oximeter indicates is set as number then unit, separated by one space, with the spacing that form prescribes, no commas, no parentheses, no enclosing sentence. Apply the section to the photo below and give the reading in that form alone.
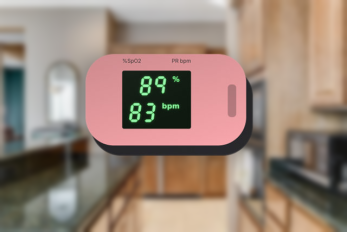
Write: 83 bpm
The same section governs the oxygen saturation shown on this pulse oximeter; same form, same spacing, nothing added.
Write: 89 %
